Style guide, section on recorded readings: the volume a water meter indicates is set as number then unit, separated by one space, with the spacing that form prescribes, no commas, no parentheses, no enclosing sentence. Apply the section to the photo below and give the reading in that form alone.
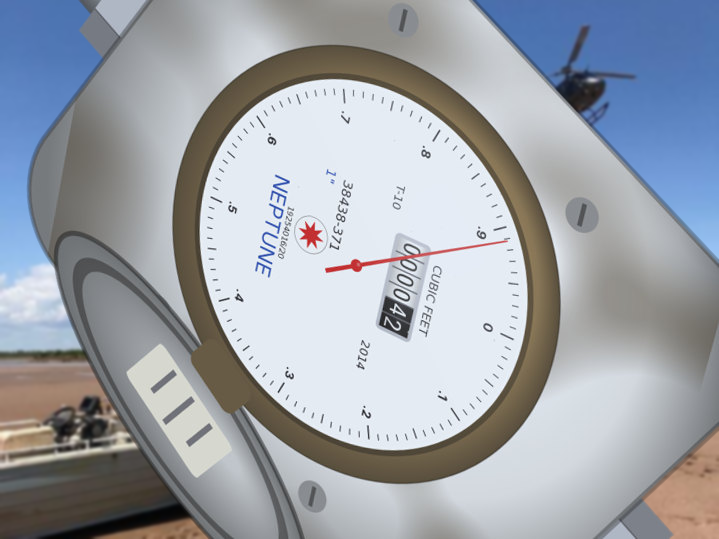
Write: 41.91 ft³
